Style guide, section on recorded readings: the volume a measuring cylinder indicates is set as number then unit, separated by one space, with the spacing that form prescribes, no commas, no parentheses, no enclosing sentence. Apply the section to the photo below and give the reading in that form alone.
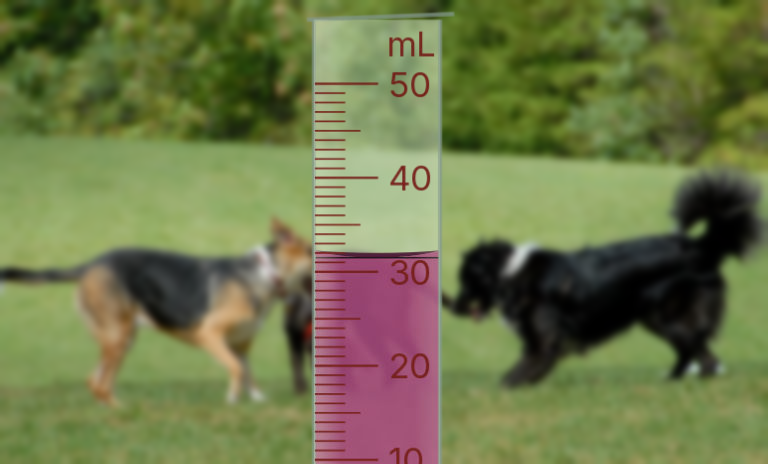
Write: 31.5 mL
